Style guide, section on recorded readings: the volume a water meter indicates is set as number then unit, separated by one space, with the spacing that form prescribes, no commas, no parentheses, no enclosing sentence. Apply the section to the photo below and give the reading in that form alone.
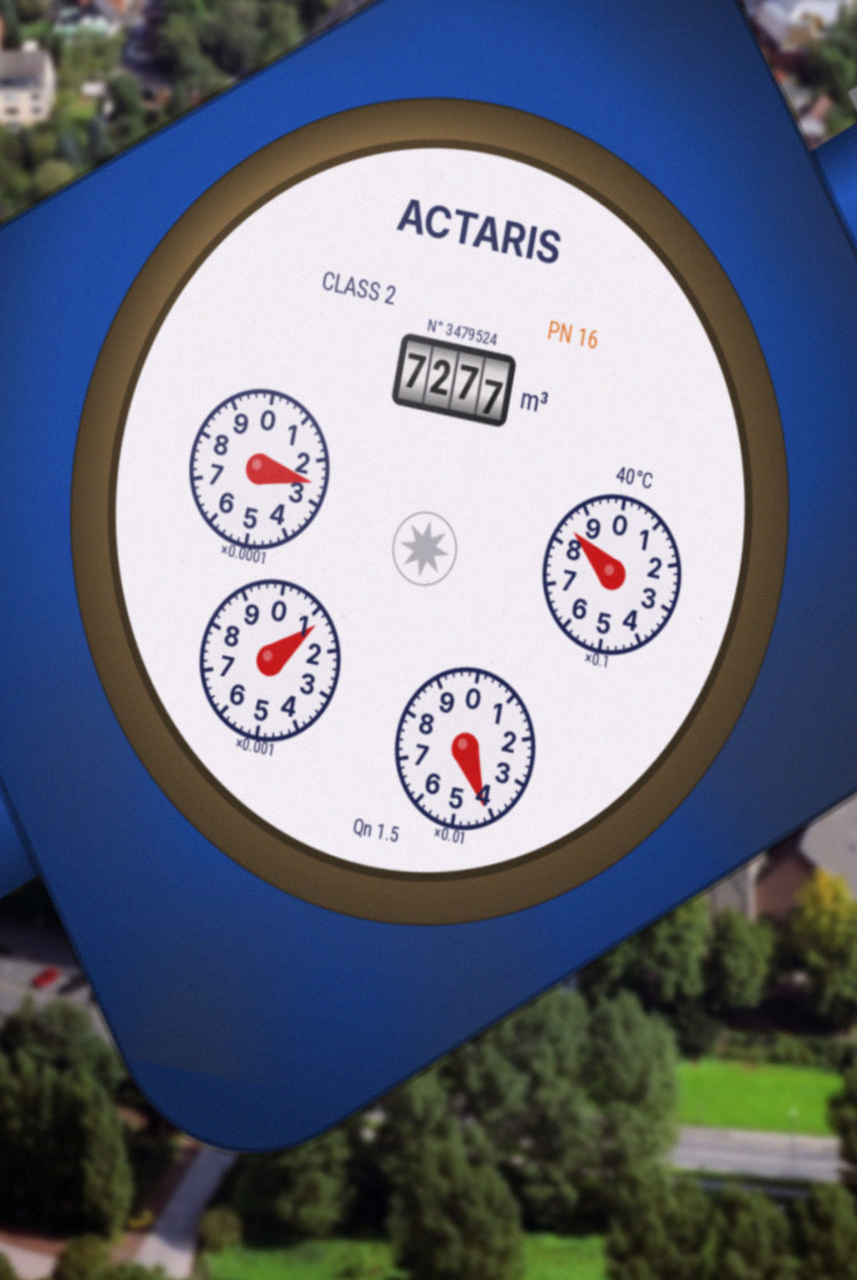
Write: 7276.8412 m³
